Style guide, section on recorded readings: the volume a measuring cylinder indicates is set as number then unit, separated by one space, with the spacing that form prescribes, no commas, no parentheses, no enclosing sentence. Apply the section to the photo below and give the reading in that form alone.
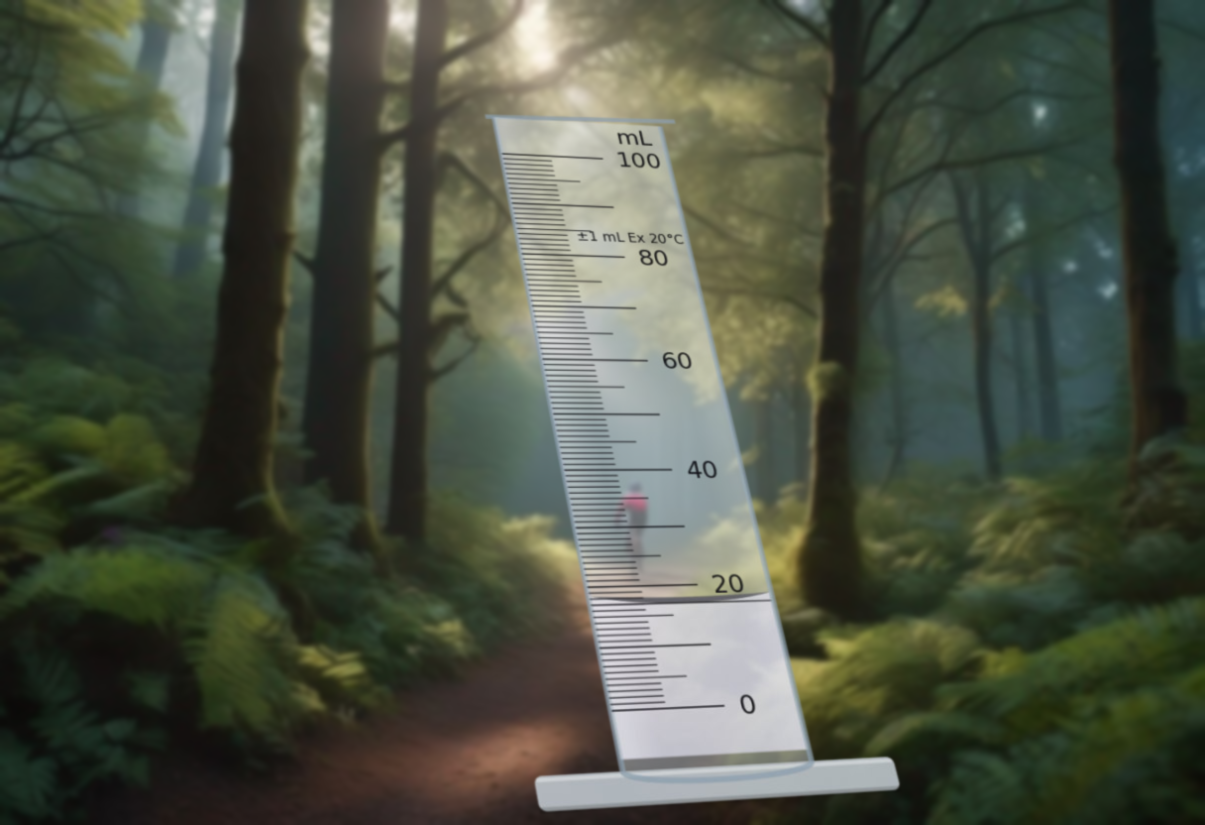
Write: 17 mL
